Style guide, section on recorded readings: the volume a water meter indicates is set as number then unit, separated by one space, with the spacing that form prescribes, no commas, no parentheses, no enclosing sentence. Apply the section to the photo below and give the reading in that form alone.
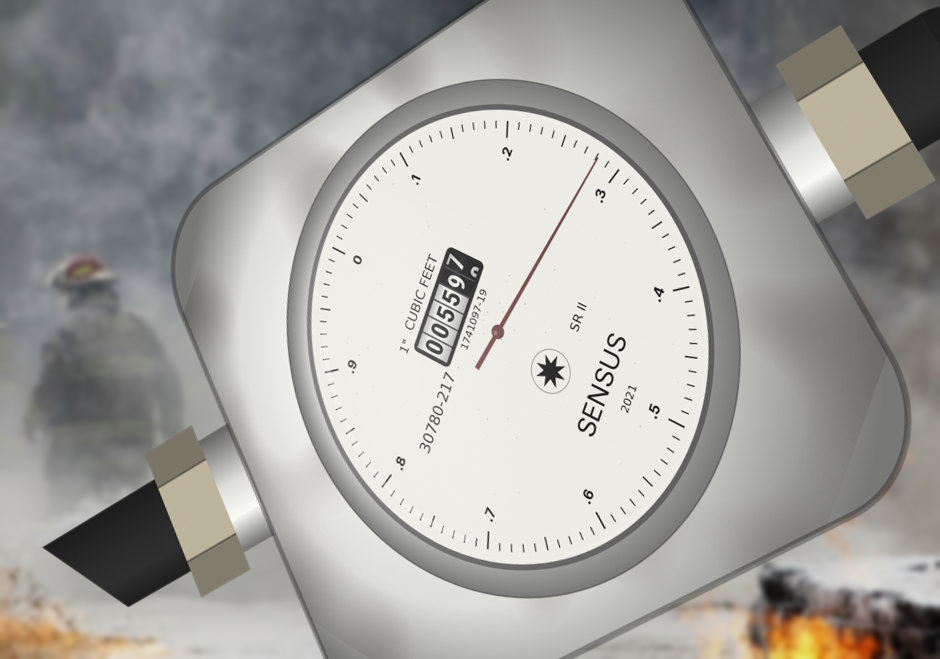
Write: 5597.28 ft³
